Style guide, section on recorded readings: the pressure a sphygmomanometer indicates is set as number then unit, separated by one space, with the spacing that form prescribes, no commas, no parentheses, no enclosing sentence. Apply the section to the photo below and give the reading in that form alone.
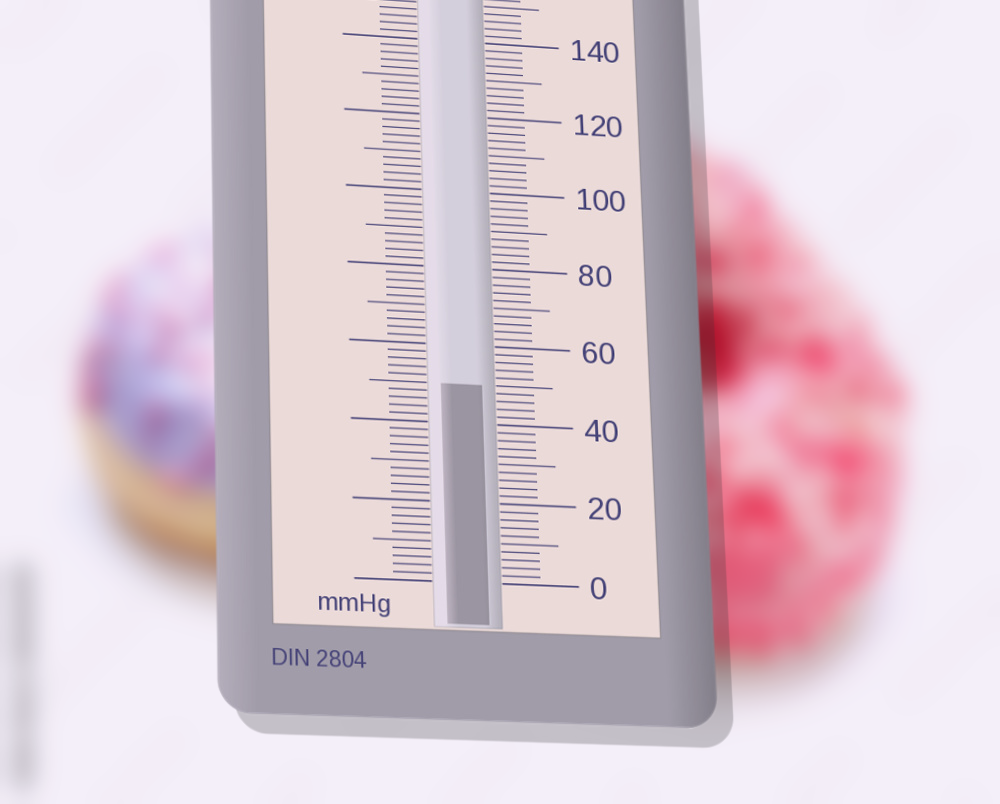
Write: 50 mmHg
